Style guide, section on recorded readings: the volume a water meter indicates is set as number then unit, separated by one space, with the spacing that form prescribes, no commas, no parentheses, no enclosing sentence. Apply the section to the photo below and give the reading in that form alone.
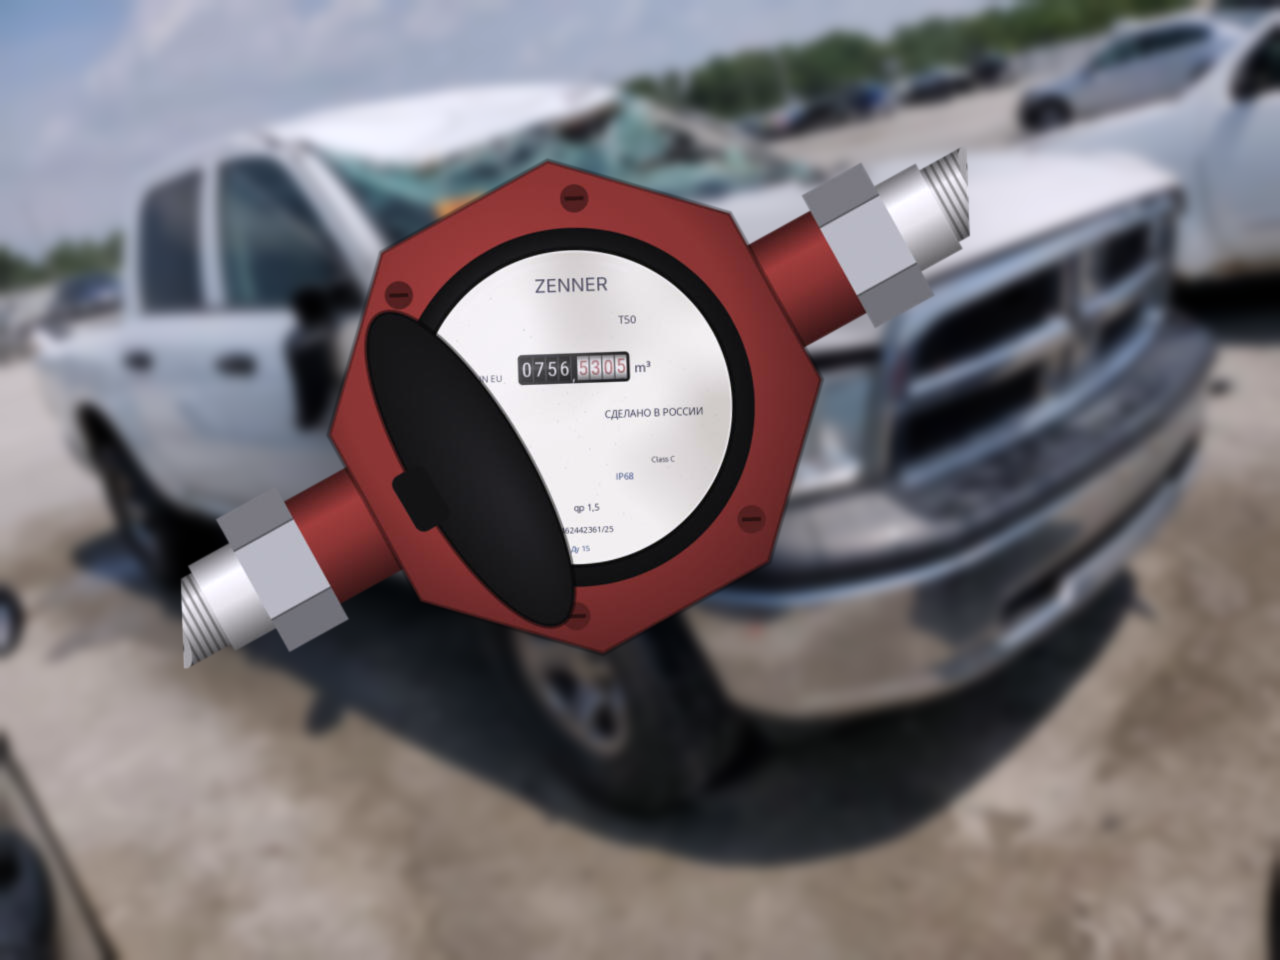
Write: 756.5305 m³
